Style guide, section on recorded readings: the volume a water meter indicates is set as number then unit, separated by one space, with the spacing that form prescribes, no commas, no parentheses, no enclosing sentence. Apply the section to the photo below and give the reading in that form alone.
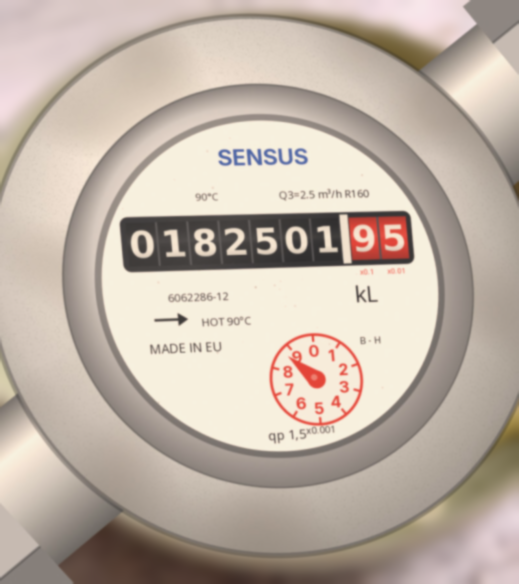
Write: 182501.958 kL
